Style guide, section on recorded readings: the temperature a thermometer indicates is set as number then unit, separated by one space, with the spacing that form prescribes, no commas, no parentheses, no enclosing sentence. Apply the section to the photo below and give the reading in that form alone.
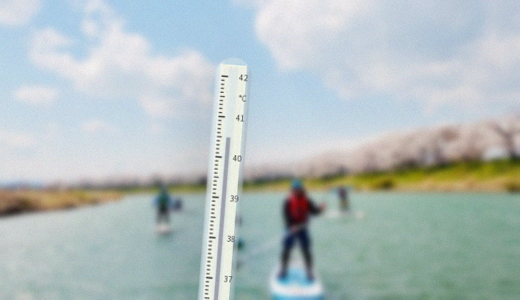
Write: 40.5 °C
